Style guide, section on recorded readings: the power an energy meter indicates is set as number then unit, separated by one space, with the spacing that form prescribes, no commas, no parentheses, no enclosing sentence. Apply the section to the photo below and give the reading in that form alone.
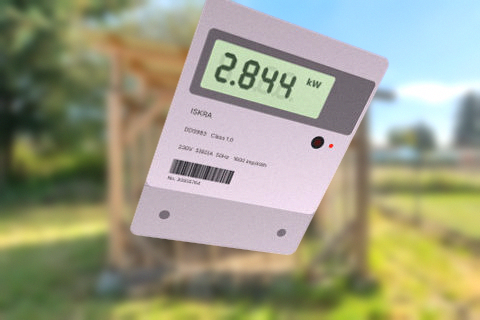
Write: 2.844 kW
